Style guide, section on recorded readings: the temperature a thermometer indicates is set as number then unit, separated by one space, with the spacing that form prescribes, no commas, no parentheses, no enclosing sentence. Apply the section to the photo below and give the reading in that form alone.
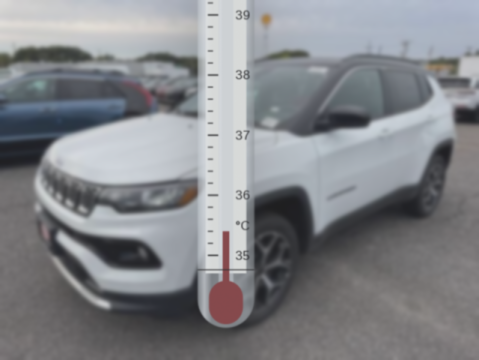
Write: 35.4 °C
